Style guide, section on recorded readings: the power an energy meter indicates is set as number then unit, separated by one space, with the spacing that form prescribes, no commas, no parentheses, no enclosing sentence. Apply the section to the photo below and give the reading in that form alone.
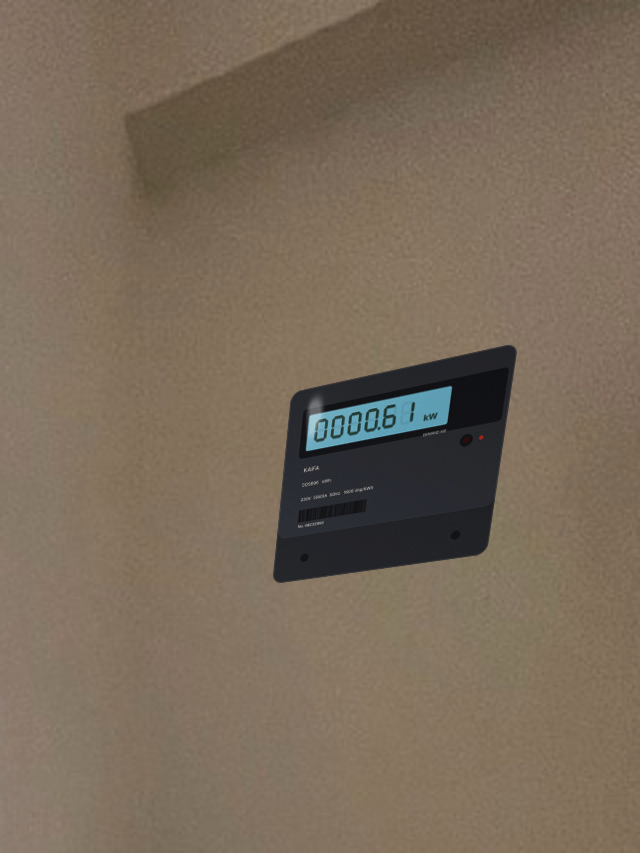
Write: 0.61 kW
